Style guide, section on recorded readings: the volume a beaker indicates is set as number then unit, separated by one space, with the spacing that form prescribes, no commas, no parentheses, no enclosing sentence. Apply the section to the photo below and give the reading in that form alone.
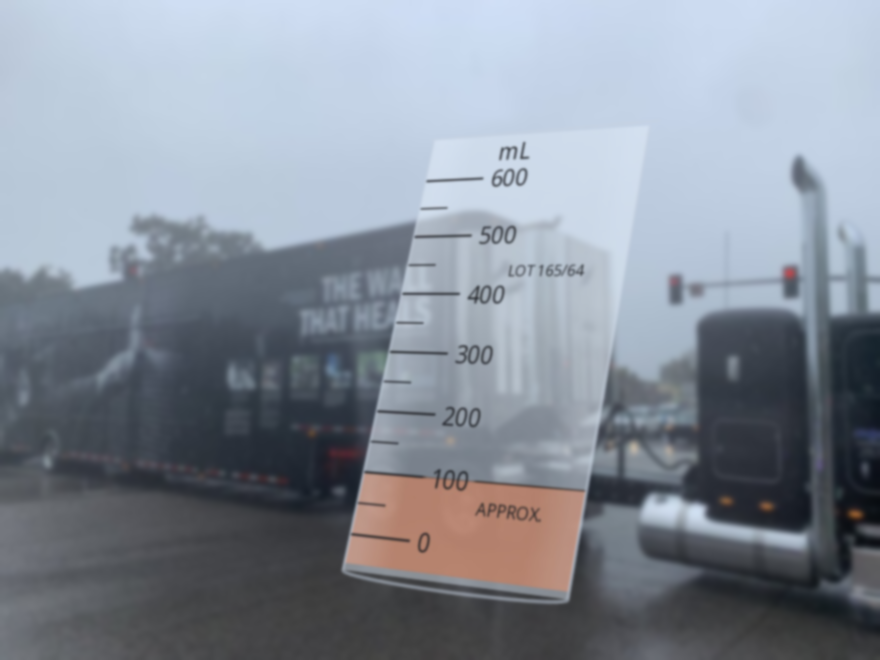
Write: 100 mL
